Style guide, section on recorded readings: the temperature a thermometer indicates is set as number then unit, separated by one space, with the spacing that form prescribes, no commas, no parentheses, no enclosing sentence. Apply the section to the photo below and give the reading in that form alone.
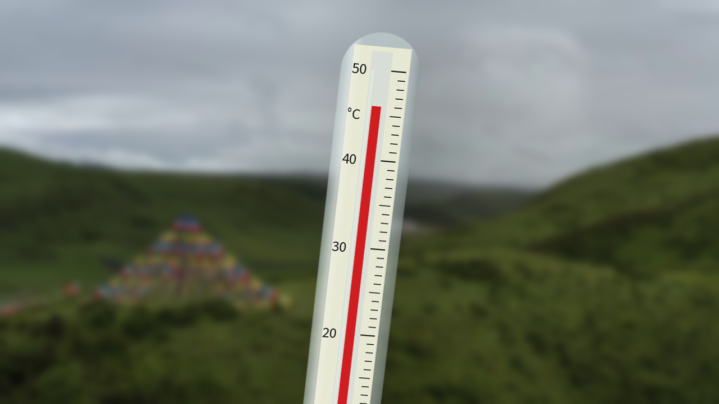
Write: 46 °C
